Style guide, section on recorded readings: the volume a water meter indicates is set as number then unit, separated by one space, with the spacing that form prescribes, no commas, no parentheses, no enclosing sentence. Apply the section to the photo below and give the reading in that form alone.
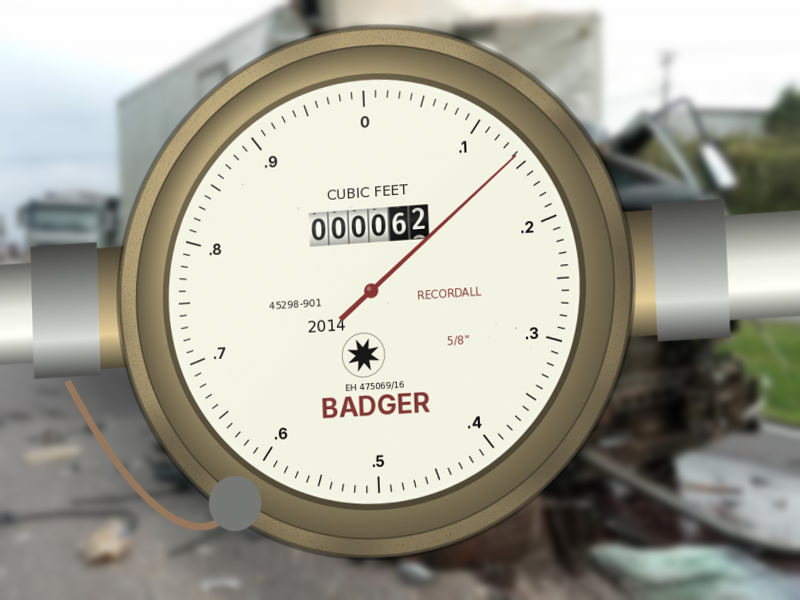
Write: 62.14 ft³
